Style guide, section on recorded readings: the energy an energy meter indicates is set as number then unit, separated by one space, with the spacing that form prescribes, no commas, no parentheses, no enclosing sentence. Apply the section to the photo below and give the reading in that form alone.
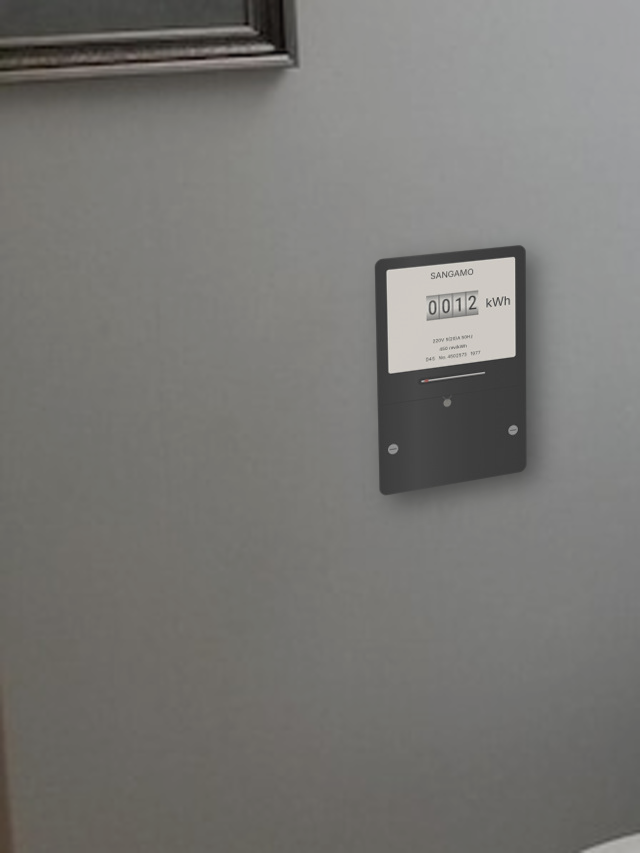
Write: 12 kWh
